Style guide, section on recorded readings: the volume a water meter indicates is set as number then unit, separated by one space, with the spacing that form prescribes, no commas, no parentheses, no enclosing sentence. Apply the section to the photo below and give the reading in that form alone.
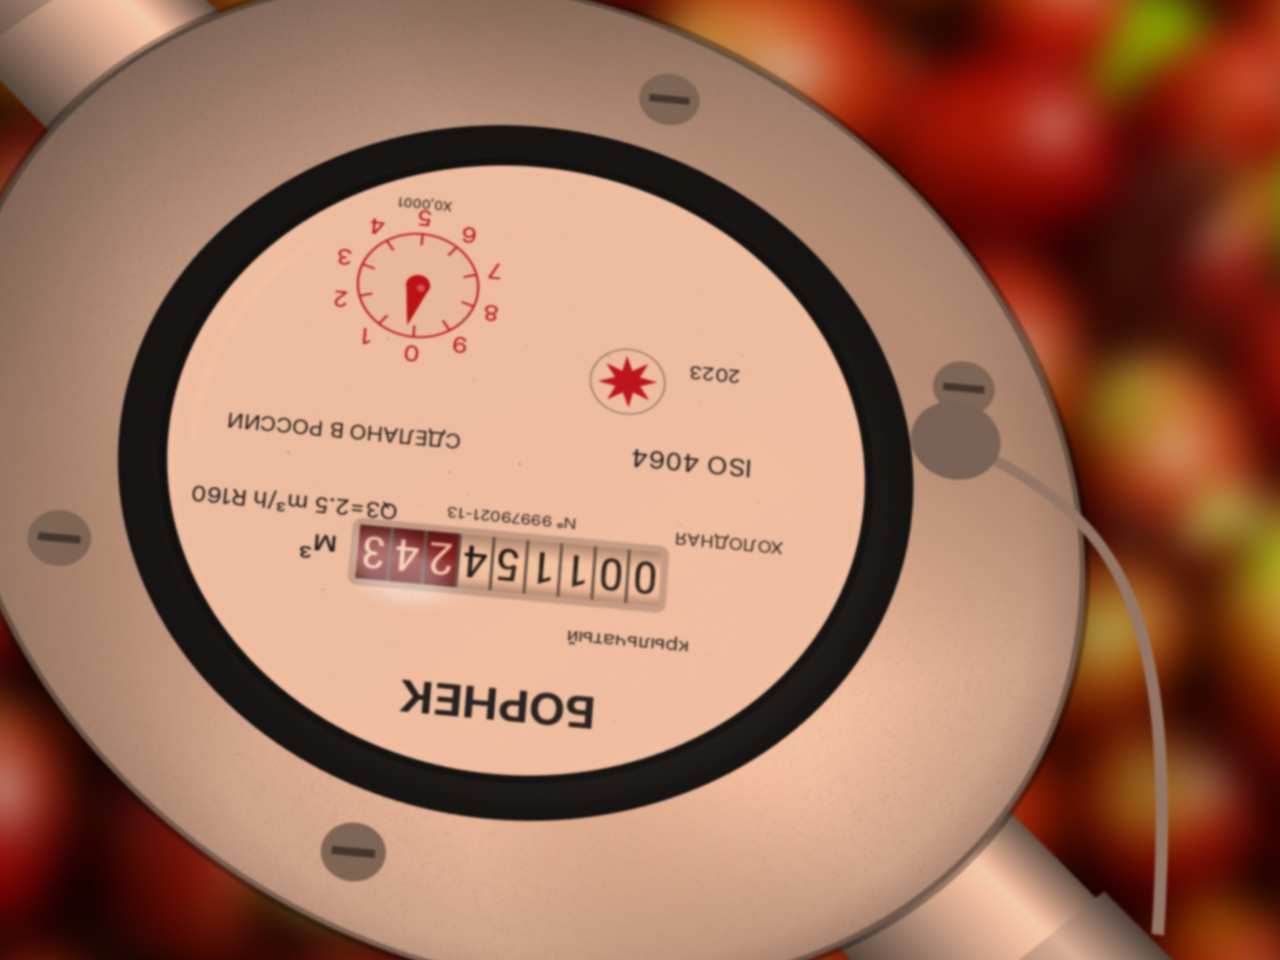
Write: 1154.2430 m³
